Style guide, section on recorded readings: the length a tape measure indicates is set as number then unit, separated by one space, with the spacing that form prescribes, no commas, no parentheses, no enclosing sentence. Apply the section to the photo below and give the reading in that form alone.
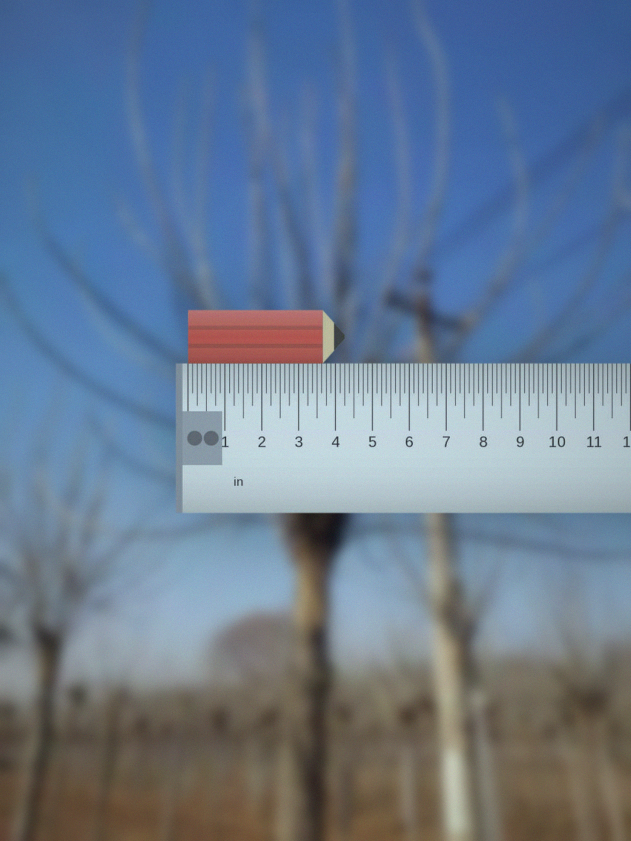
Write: 4.25 in
